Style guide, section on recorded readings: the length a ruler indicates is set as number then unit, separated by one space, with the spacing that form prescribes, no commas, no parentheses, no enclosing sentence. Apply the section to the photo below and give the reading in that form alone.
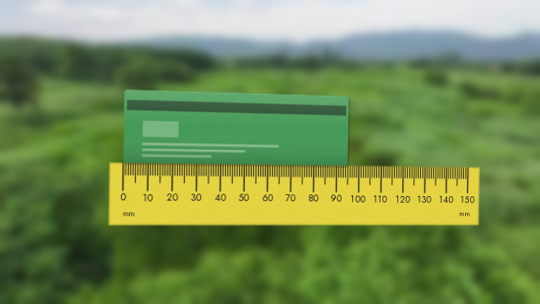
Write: 95 mm
